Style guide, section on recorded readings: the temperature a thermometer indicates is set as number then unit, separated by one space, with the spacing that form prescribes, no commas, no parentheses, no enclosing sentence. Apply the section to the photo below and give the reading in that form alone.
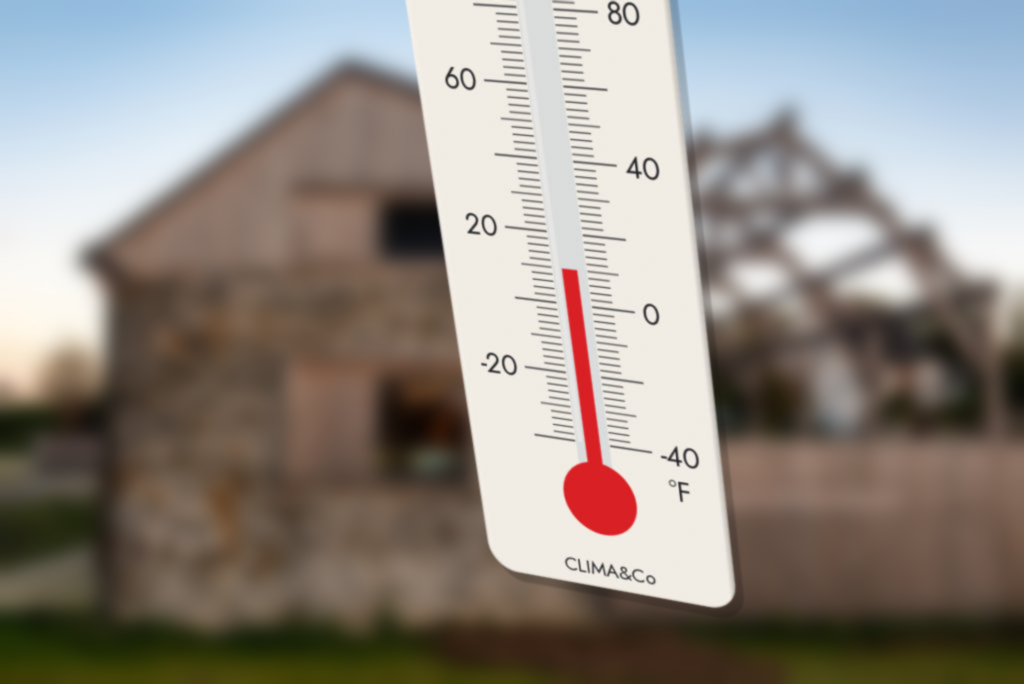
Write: 10 °F
